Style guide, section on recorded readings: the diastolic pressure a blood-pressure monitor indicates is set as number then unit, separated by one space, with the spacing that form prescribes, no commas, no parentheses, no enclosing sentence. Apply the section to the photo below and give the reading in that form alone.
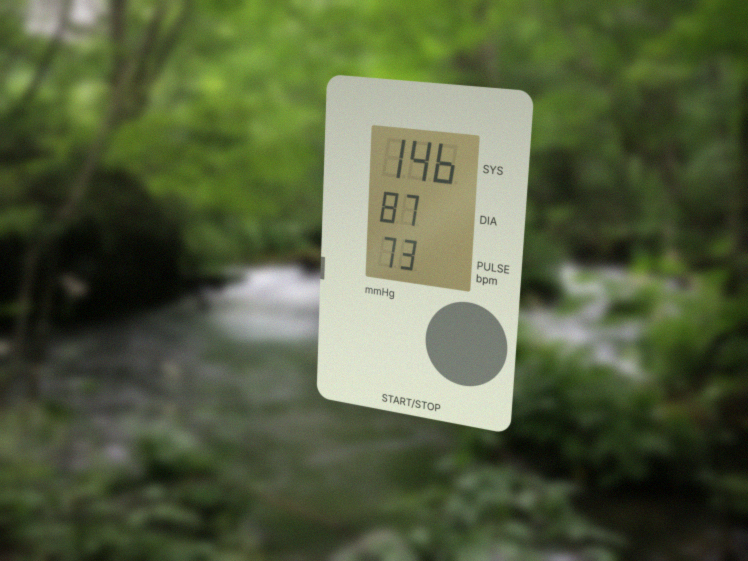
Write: 87 mmHg
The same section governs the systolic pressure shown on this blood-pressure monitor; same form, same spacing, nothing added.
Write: 146 mmHg
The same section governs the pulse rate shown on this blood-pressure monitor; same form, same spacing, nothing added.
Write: 73 bpm
